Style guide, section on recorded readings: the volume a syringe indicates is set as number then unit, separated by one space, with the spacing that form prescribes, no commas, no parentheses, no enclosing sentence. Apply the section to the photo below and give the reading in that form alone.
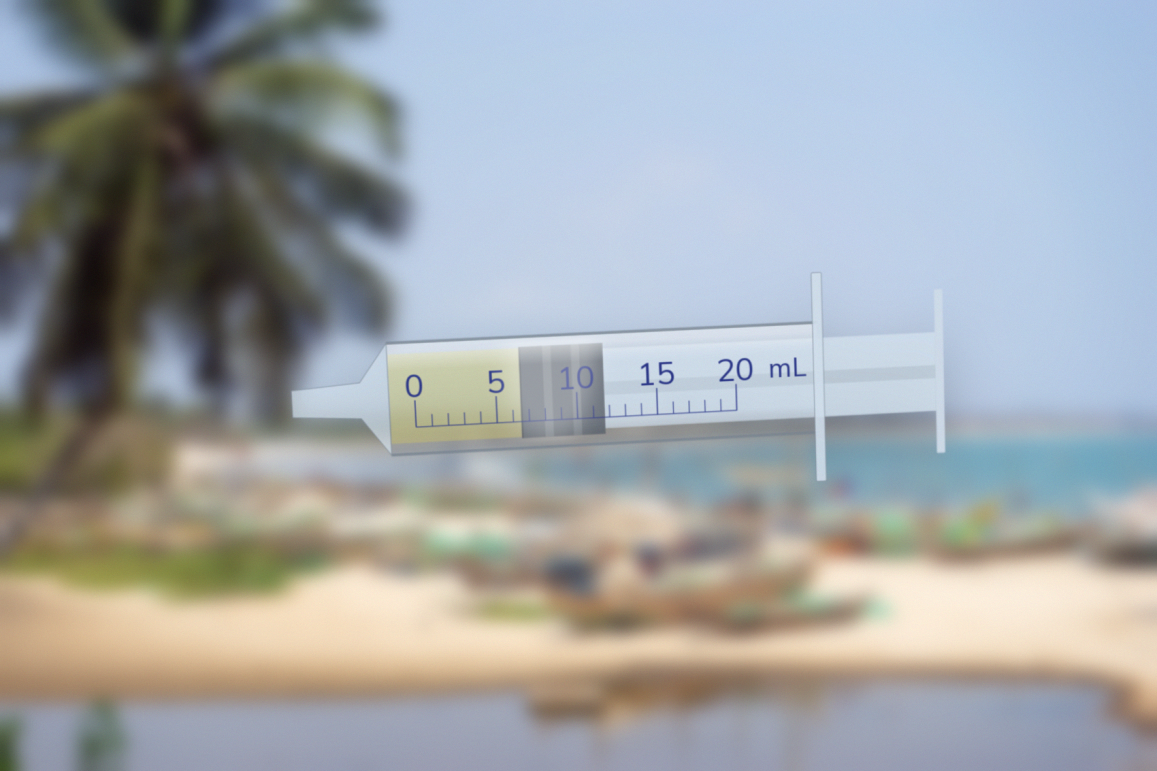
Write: 6.5 mL
